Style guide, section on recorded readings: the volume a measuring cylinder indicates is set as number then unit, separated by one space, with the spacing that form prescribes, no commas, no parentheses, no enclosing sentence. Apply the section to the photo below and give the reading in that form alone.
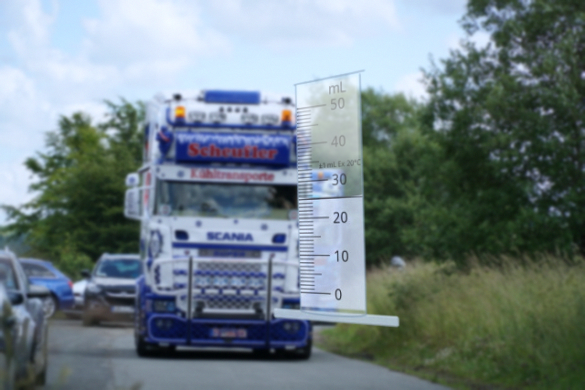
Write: 25 mL
